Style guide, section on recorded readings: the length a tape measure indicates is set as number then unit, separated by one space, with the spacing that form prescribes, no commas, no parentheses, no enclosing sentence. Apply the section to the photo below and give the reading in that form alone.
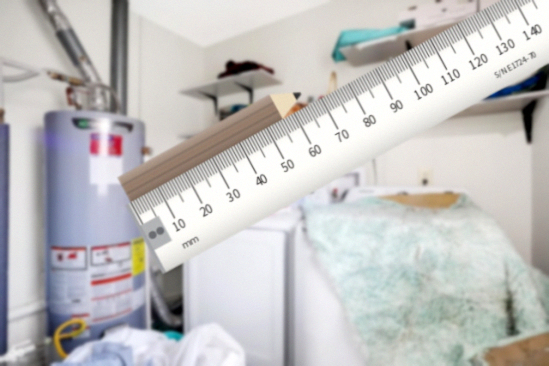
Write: 65 mm
